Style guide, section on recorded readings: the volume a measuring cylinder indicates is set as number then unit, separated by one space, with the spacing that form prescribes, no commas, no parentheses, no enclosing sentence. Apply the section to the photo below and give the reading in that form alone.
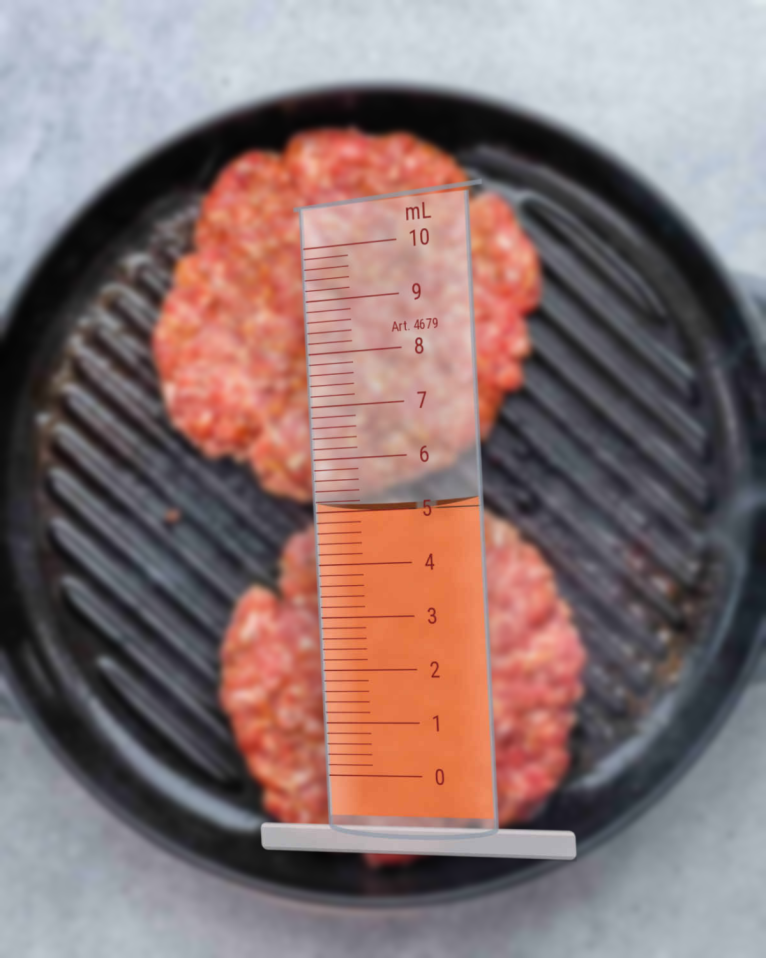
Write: 5 mL
